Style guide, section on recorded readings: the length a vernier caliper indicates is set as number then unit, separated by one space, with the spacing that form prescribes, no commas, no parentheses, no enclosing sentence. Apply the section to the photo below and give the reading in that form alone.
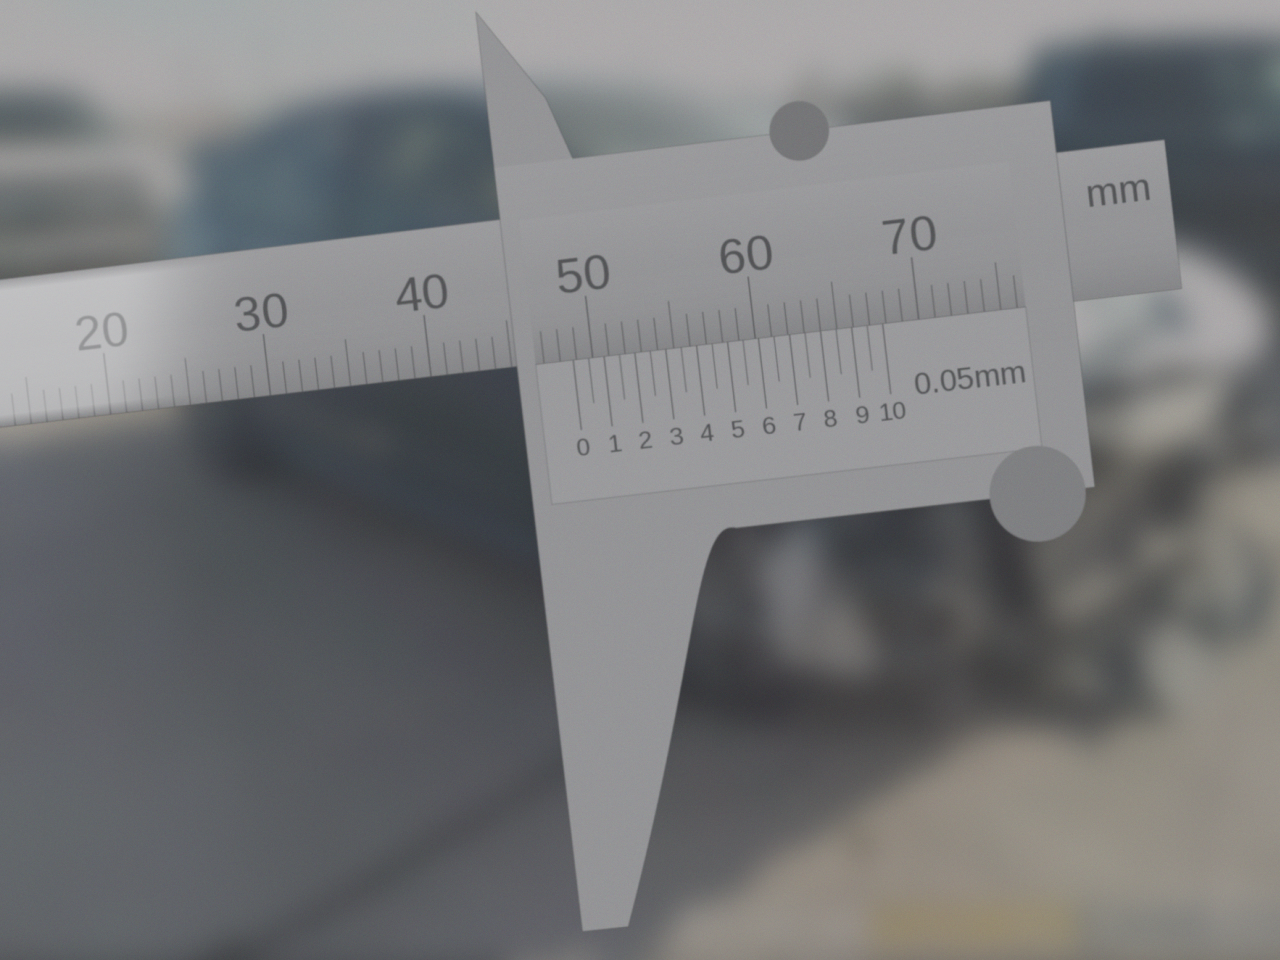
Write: 48.8 mm
